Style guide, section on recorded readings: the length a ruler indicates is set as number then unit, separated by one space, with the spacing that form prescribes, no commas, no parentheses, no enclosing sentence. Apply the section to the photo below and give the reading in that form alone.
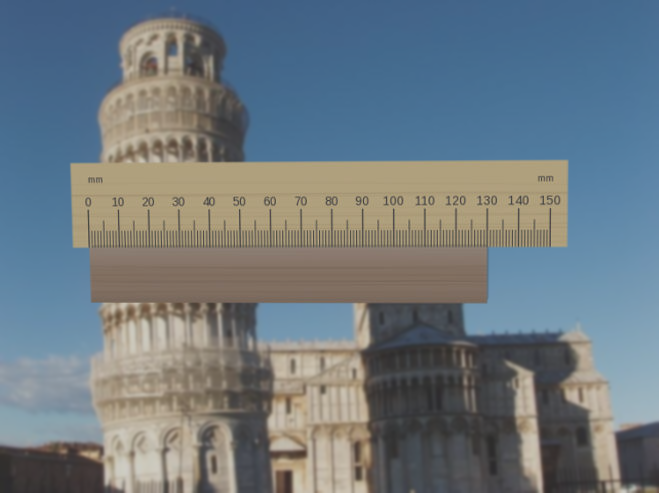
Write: 130 mm
